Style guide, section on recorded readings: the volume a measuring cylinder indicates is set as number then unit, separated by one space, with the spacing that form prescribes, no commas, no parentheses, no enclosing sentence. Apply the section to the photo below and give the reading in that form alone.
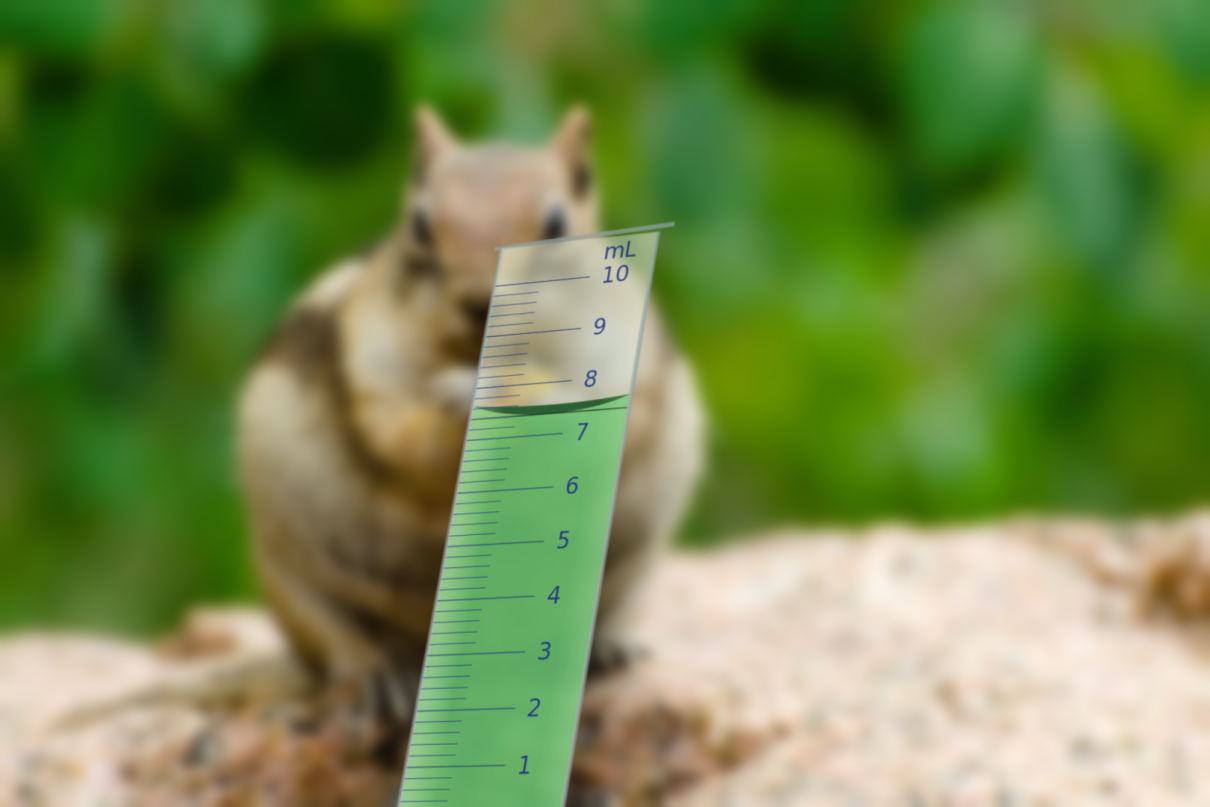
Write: 7.4 mL
